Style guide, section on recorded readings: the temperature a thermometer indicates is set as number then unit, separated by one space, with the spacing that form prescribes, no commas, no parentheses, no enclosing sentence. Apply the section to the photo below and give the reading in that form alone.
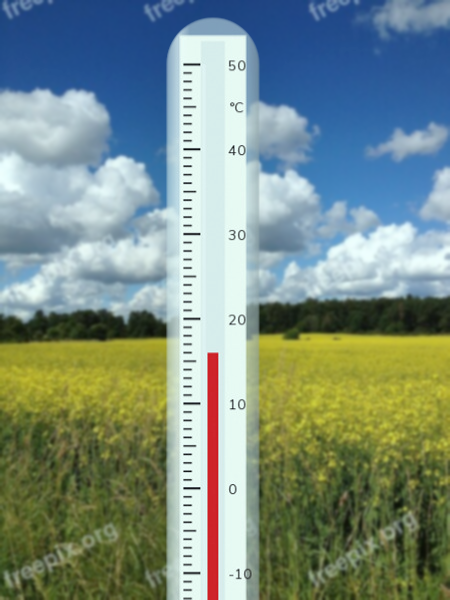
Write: 16 °C
